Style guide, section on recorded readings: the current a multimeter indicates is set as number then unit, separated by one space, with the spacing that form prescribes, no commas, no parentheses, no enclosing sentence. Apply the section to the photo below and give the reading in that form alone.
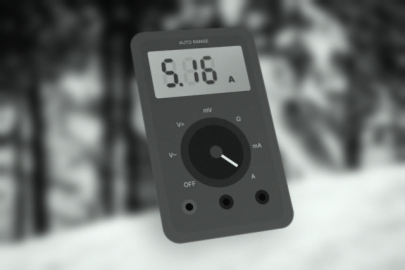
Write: 5.16 A
